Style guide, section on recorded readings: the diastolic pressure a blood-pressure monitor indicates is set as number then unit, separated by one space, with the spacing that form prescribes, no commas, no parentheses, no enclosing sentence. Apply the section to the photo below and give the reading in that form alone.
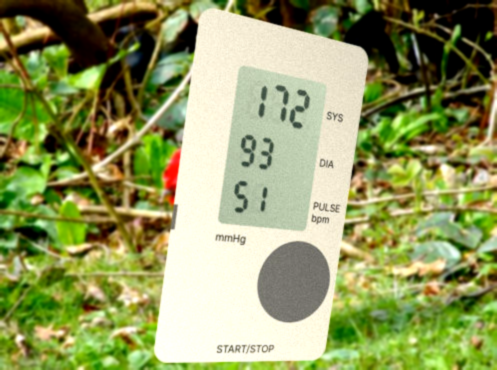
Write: 93 mmHg
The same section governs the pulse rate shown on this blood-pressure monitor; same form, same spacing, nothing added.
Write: 51 bpm
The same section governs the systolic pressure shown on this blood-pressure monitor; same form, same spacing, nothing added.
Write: 172 mmHg
